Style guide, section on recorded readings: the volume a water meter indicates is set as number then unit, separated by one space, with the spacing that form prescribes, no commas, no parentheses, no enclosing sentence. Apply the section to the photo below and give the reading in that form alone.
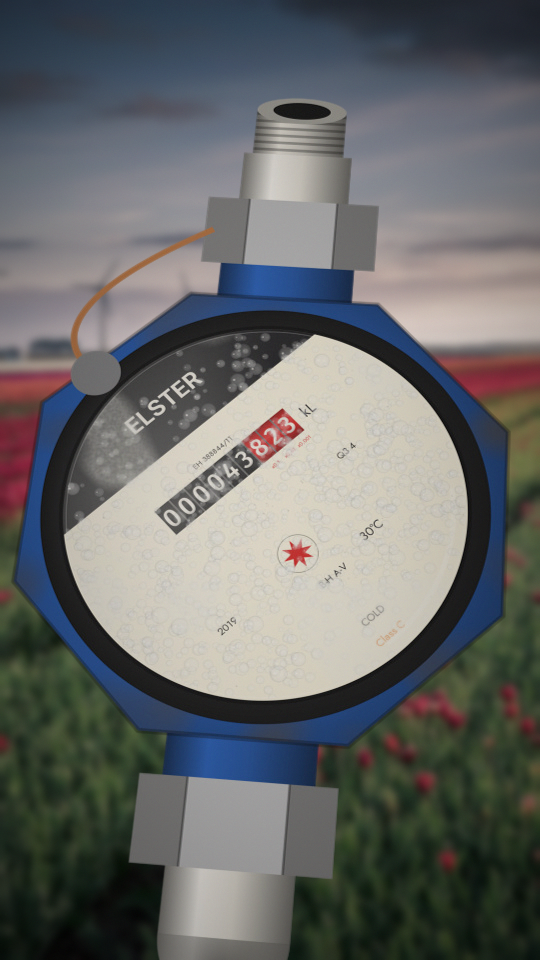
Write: 43.823 kL
